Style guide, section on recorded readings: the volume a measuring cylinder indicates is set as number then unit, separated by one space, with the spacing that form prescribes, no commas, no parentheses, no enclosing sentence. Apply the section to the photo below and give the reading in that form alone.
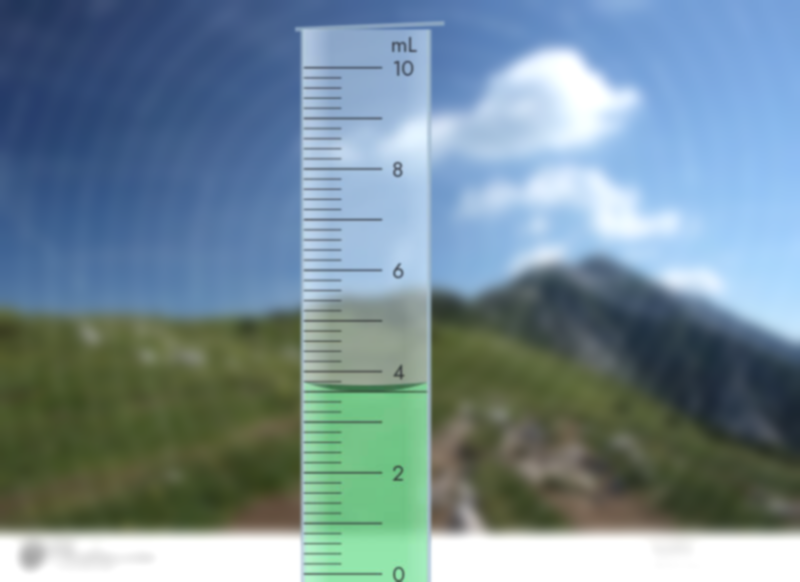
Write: 3.6 mL
